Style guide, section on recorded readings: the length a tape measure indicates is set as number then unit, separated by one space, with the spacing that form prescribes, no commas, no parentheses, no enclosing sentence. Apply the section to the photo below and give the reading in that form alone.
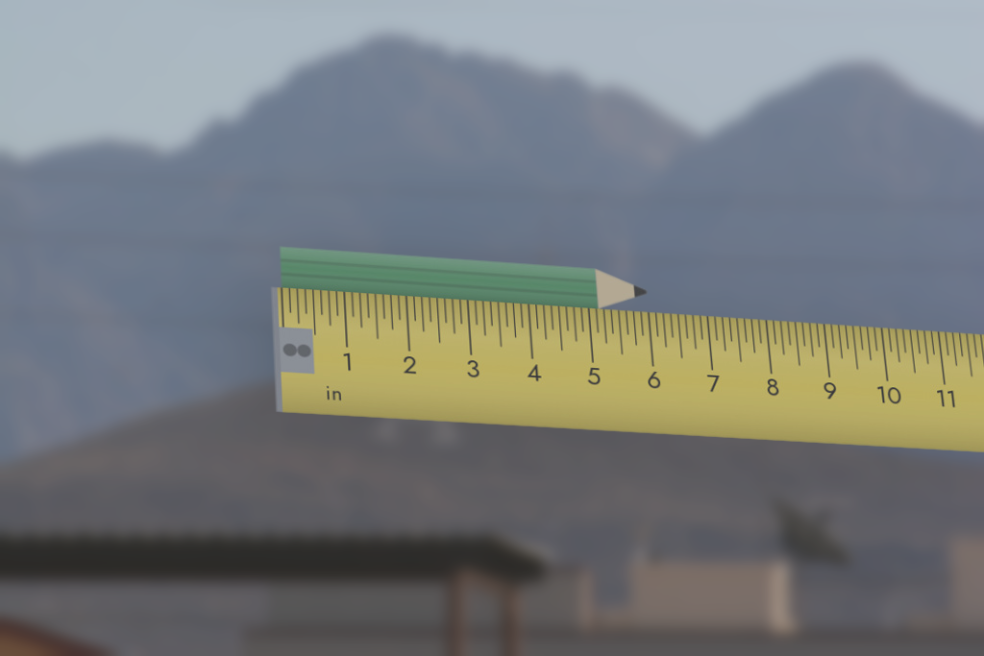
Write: 6 in
